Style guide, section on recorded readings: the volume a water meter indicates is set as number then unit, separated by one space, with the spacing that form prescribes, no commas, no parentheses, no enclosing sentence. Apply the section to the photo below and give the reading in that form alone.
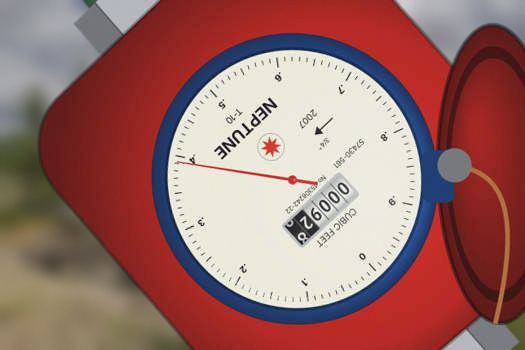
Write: 928.39 ft³
